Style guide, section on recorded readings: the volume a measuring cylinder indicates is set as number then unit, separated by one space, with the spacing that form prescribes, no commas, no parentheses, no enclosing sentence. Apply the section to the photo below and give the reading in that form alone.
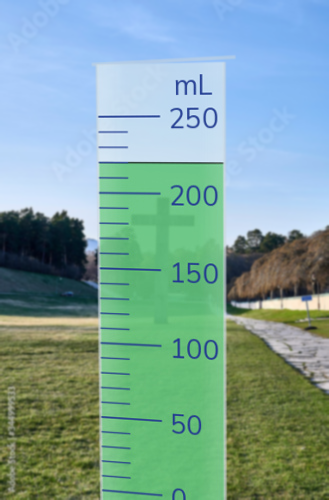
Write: 220 mL
